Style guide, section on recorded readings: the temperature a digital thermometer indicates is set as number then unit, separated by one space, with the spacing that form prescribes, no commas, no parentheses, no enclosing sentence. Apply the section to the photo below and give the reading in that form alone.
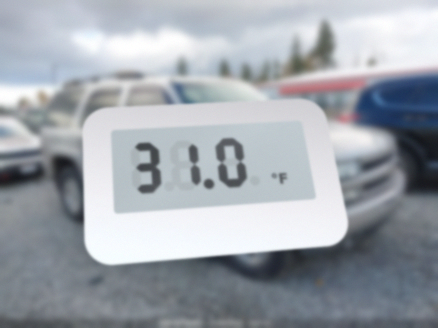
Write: 31.0 °F
